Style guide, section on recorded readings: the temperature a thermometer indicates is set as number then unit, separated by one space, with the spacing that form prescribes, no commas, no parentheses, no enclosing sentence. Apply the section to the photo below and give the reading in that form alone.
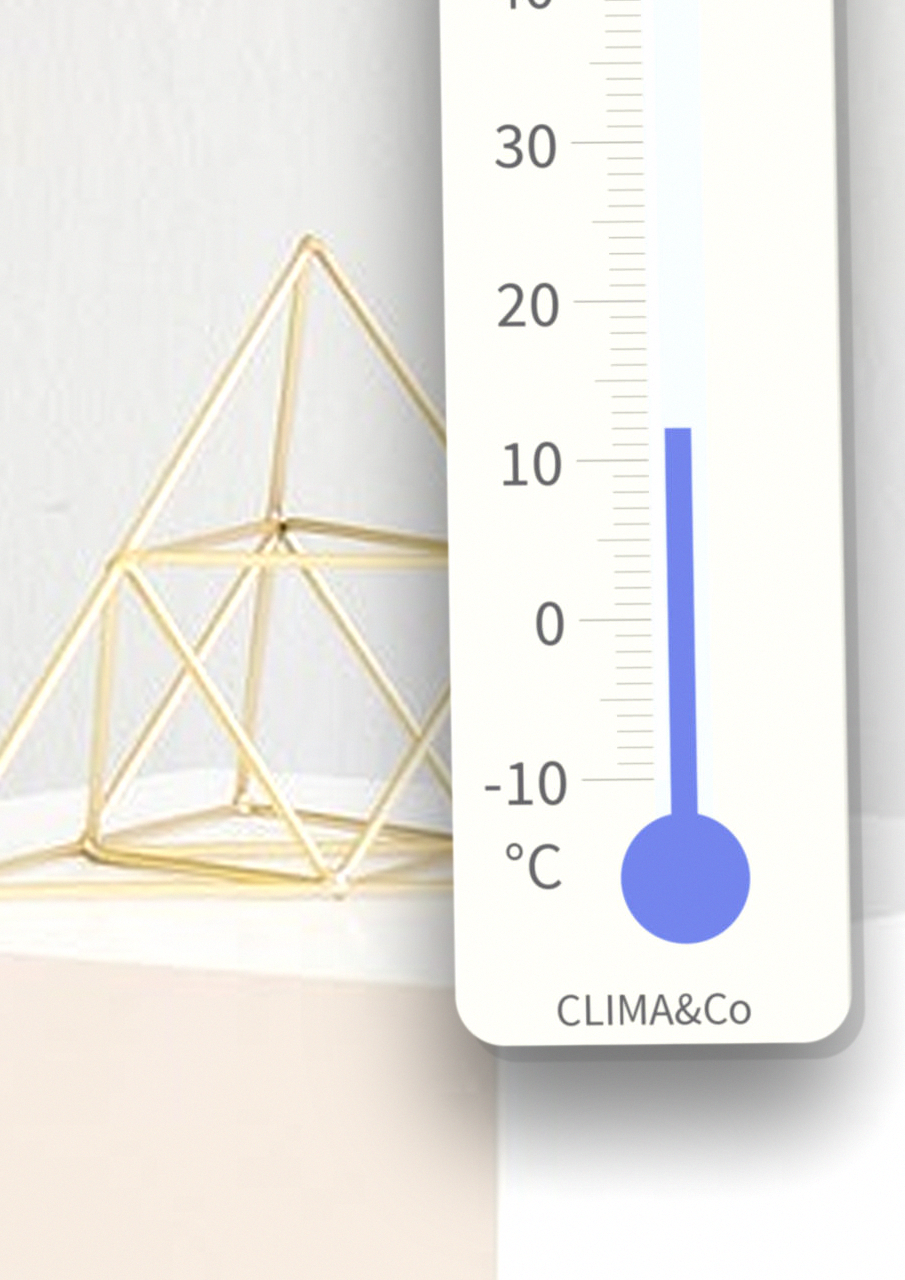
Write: 12 °C
